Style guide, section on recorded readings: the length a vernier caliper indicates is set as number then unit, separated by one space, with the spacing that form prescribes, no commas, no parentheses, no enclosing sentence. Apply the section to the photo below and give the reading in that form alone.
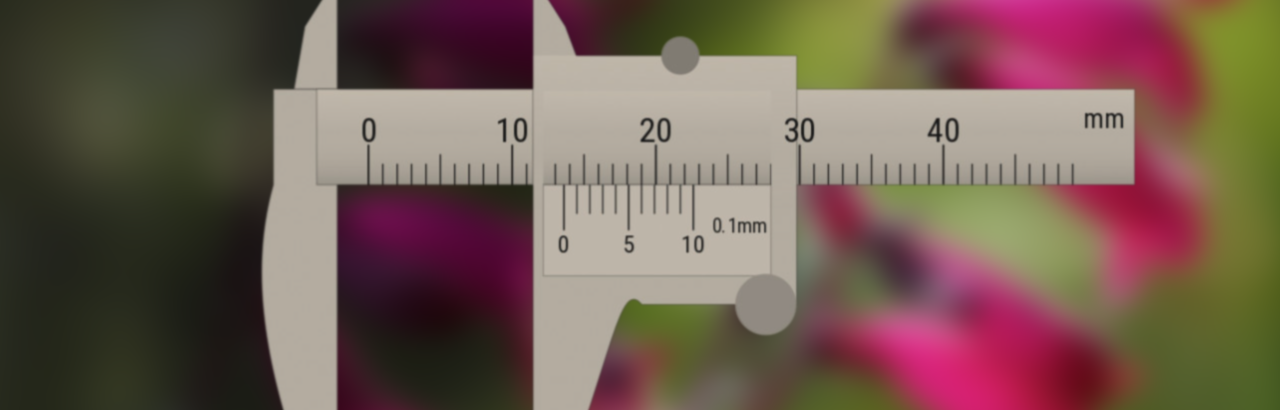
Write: 13.6 mm
